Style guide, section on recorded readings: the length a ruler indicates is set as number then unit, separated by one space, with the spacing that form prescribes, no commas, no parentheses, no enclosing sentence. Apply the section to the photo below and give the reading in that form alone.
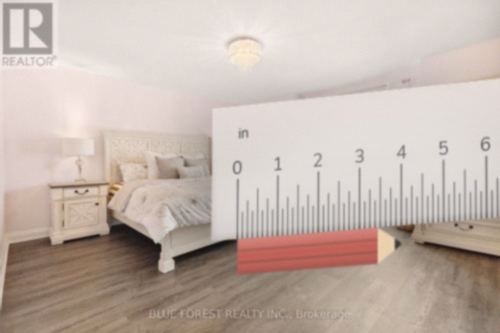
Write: 4 in
